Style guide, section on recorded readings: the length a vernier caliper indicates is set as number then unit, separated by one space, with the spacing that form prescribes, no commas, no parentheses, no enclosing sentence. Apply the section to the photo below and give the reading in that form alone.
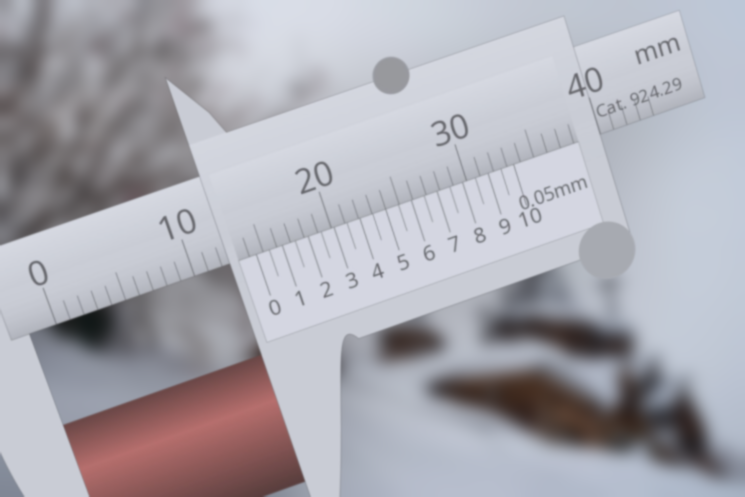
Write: 14.5 mm
